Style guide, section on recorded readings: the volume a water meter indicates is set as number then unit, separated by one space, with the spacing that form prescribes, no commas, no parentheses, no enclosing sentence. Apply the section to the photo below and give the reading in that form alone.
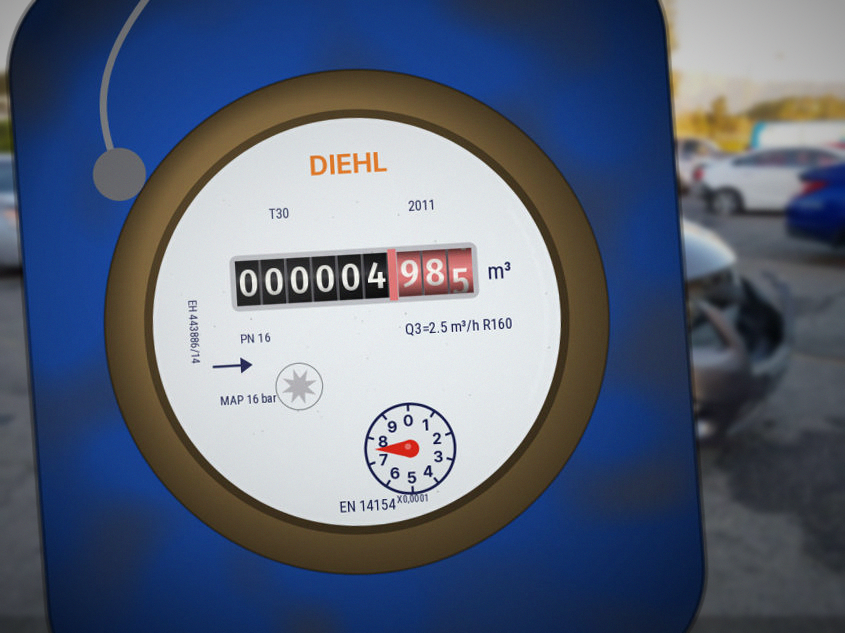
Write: 4.9847 m³
